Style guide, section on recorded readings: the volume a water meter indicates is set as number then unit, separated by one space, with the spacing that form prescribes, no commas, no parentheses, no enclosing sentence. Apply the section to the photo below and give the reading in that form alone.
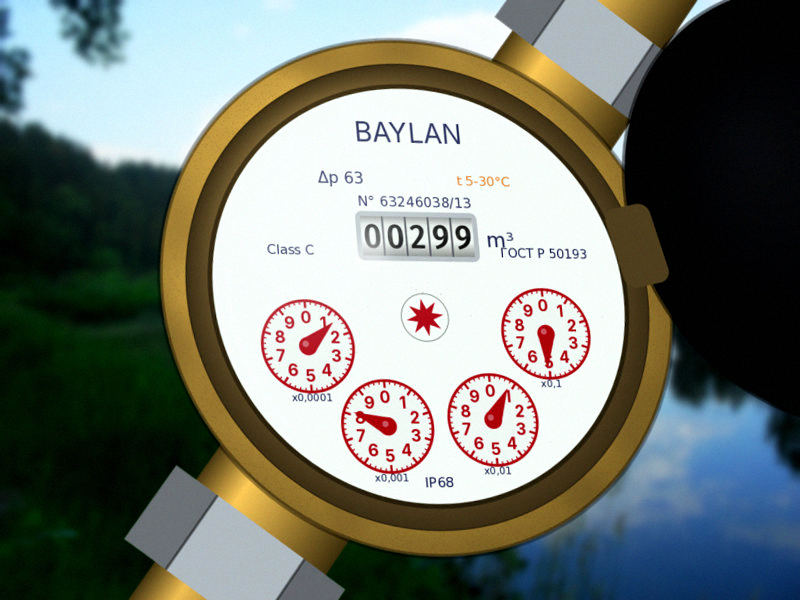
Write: 299.5081 m³
